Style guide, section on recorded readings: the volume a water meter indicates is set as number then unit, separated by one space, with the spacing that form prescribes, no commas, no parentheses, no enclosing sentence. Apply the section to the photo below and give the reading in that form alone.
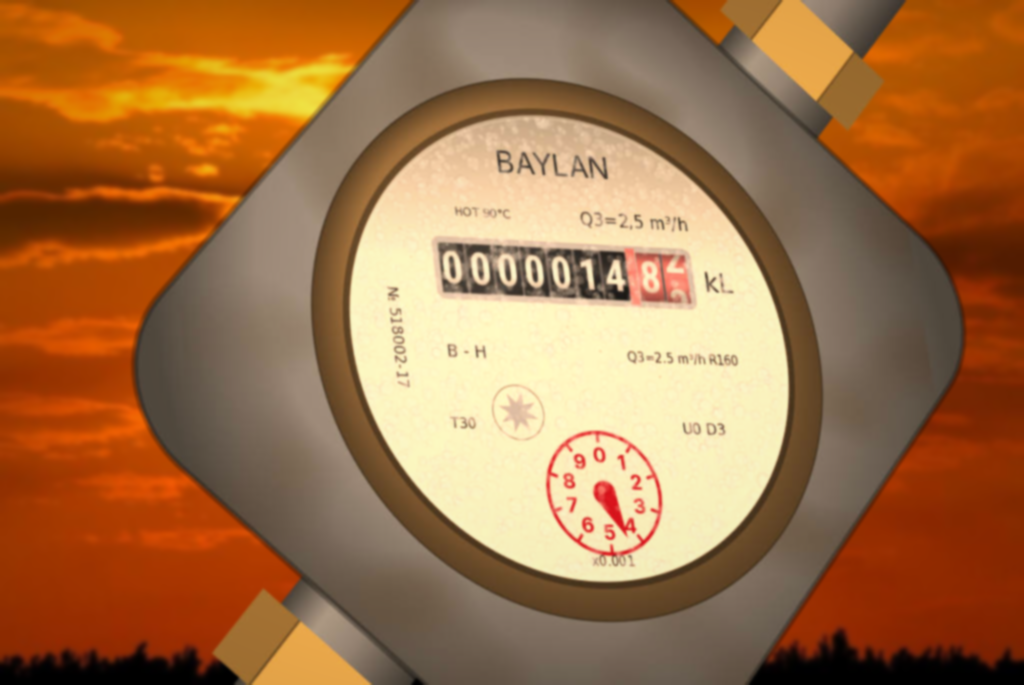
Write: 14.824 kL
